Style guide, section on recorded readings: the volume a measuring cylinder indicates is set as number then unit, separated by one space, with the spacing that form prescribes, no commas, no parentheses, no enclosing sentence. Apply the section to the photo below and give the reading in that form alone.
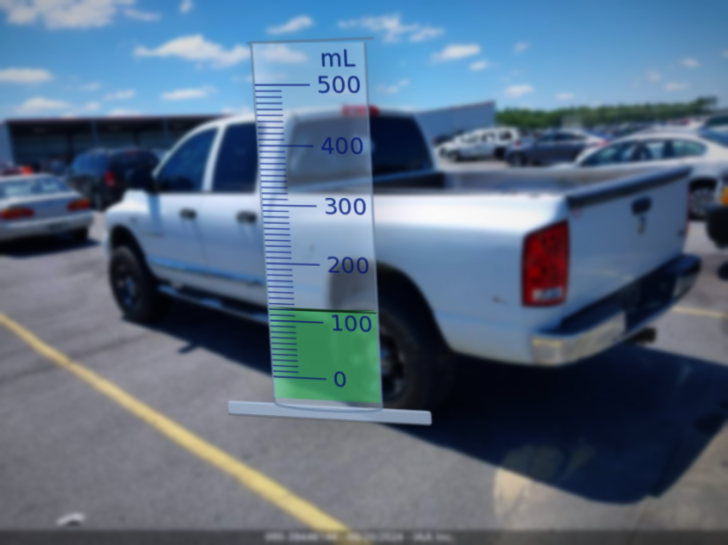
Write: 120 mL
